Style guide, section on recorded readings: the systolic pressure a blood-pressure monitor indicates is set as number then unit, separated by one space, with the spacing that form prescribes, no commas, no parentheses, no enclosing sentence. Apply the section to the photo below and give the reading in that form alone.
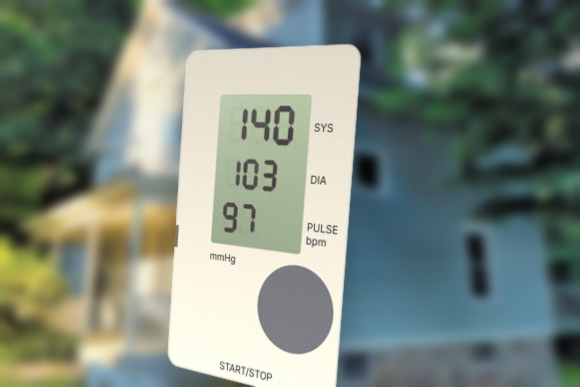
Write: 140 mmHg
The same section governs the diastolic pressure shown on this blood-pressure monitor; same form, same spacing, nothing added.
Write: 103 mmHg
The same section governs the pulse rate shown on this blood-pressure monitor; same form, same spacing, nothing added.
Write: 97 bpm
